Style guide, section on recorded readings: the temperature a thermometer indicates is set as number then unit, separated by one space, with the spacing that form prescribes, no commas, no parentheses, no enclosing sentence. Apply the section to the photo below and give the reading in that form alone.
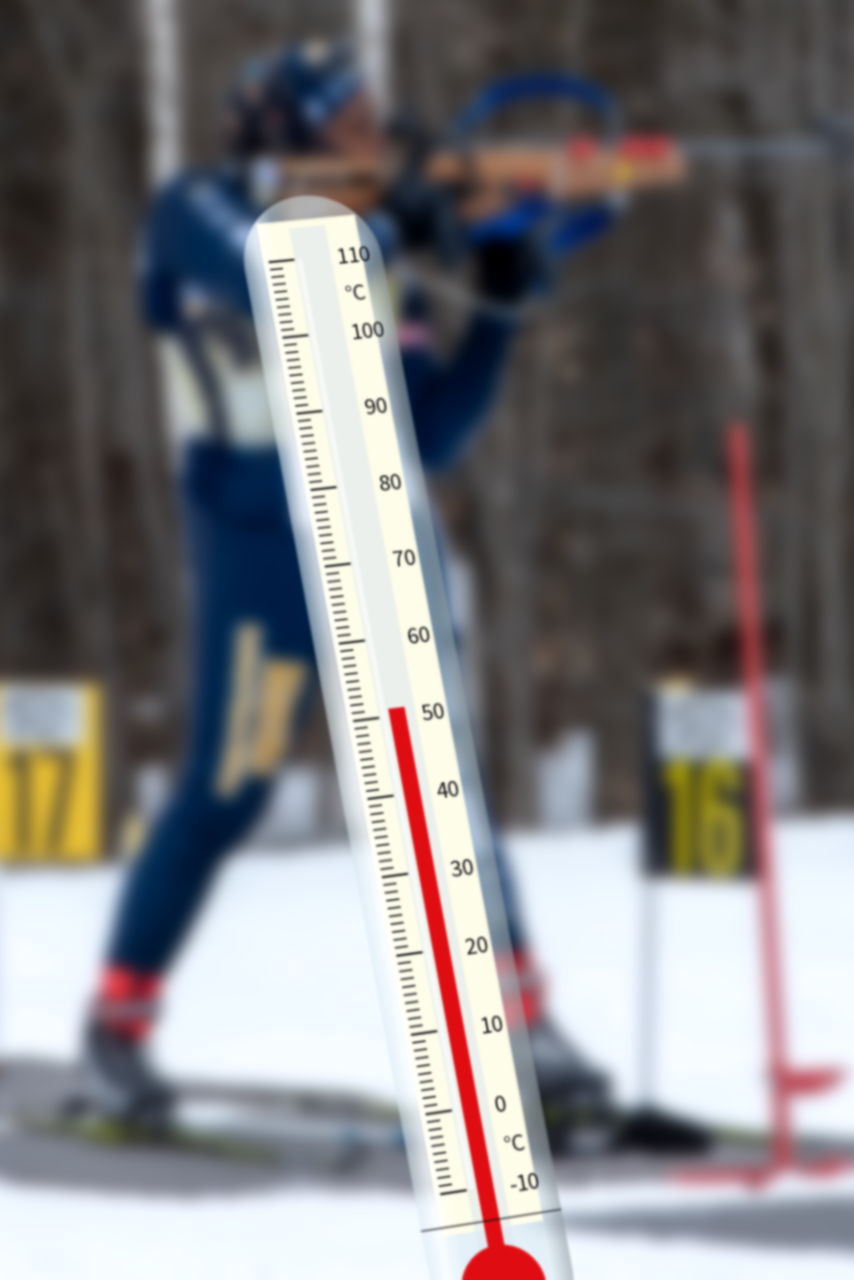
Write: 51 °C
